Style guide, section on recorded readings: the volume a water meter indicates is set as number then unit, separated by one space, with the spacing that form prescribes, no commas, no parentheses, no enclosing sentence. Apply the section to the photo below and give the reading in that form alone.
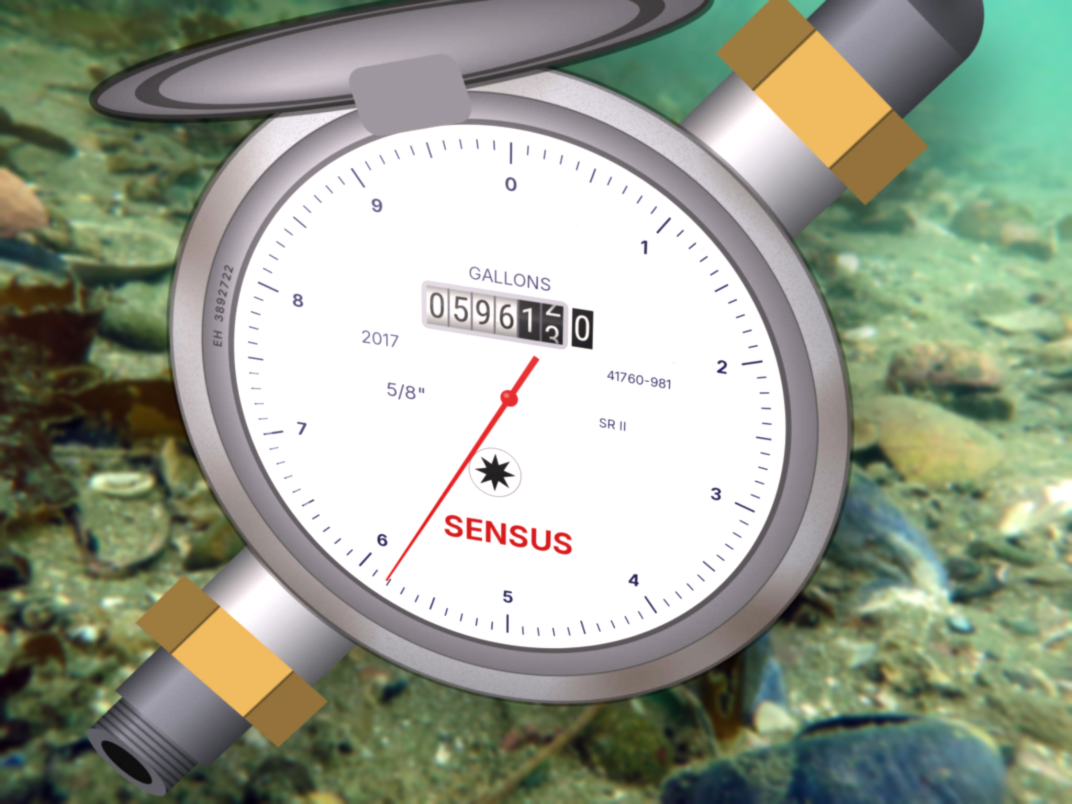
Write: 596125.8 gal
